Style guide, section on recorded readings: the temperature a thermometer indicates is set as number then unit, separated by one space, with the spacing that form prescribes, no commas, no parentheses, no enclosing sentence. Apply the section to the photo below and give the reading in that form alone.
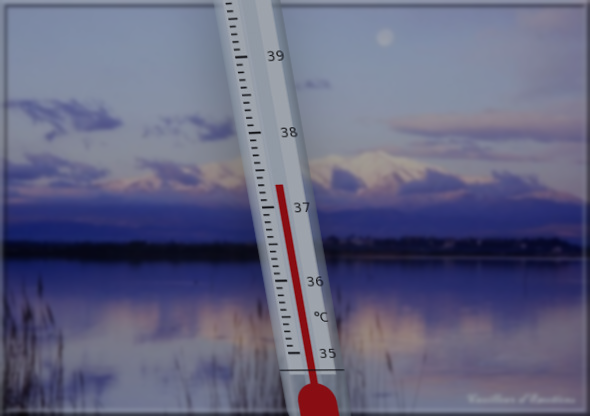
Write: 37.3 °C
